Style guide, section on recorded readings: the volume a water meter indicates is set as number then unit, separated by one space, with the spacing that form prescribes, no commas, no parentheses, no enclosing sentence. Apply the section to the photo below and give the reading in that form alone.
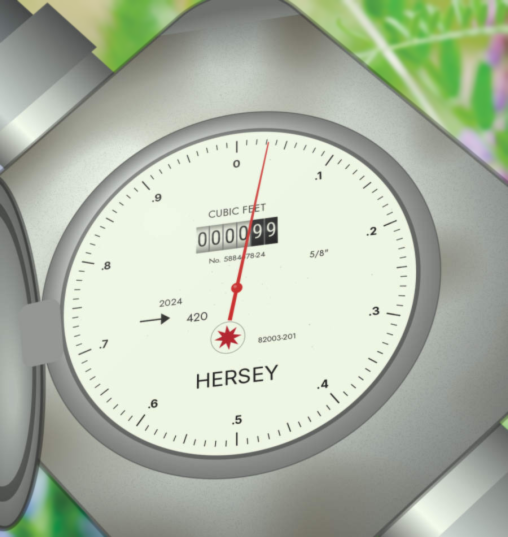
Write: 99.03 ft³
